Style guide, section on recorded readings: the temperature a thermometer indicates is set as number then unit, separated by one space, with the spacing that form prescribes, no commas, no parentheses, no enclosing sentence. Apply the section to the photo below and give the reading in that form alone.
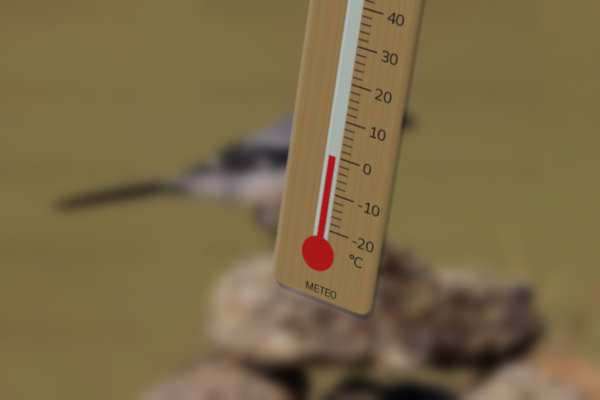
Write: 0 °C
